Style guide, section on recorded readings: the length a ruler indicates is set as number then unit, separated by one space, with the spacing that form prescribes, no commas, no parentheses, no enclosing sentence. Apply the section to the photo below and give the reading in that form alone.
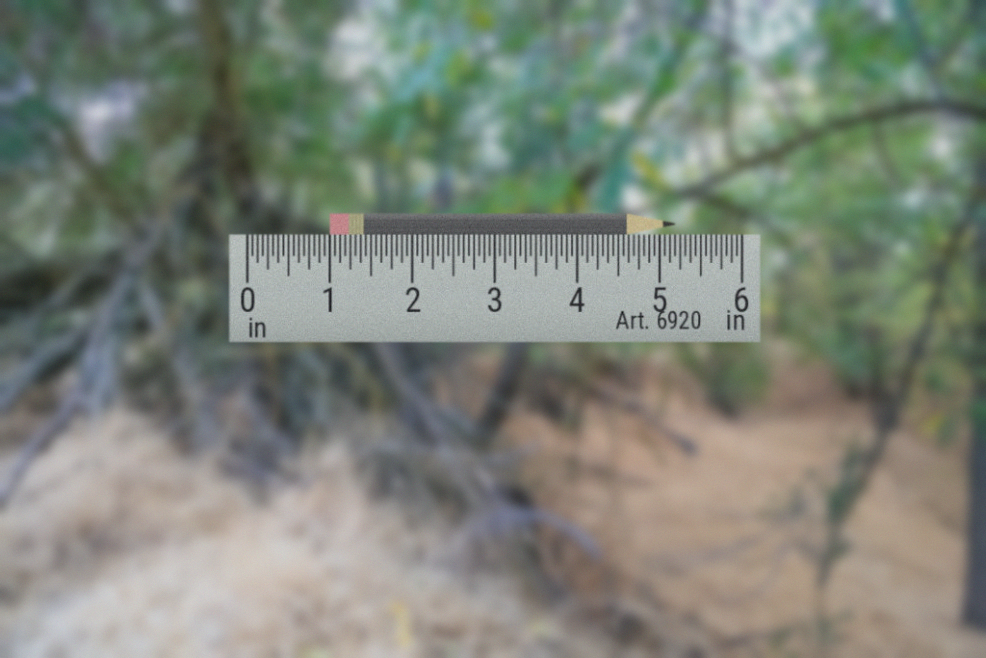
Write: 4.1875 in
